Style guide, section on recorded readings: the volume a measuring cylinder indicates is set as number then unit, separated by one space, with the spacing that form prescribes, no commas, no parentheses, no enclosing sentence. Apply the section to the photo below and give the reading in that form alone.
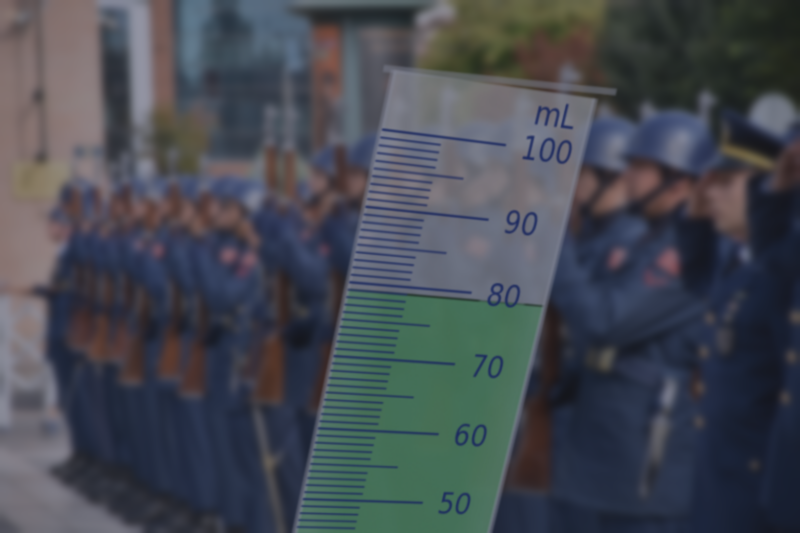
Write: 79 mL
